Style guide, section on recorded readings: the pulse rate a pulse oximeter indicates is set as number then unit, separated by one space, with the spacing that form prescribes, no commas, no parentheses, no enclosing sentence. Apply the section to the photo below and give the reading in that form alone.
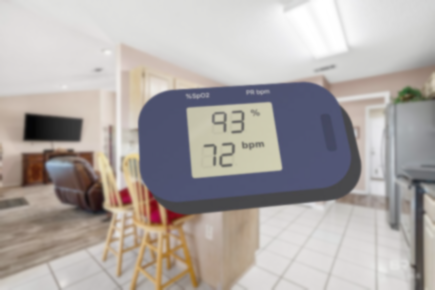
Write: 72 bpm
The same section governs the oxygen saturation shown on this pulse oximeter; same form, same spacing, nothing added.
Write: 93 %
